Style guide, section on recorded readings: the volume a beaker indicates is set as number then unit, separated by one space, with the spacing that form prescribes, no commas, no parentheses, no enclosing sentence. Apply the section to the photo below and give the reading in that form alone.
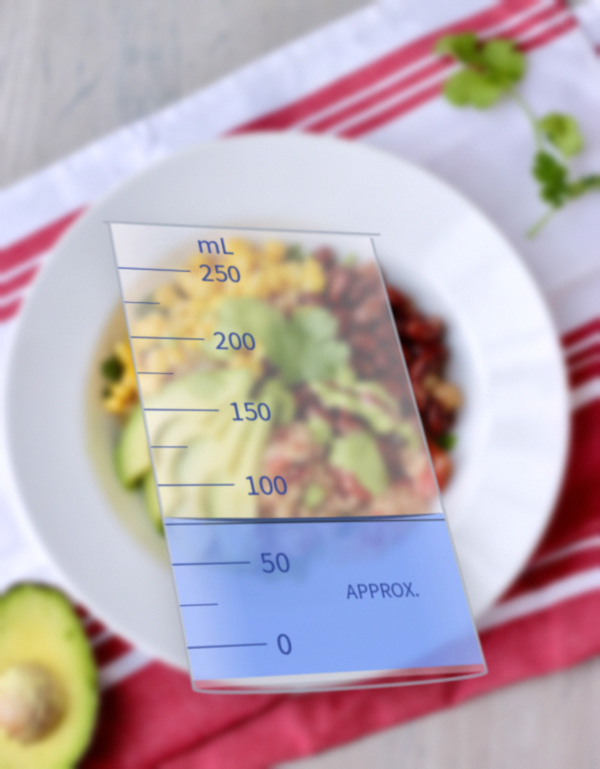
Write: 75 mL
